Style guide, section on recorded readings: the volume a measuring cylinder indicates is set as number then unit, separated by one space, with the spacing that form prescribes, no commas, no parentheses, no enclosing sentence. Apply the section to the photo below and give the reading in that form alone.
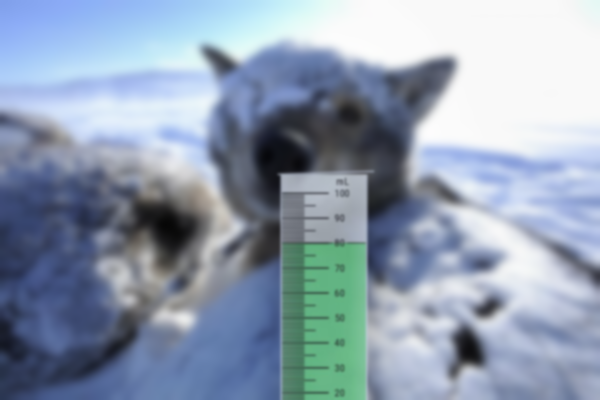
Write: 80 mL
